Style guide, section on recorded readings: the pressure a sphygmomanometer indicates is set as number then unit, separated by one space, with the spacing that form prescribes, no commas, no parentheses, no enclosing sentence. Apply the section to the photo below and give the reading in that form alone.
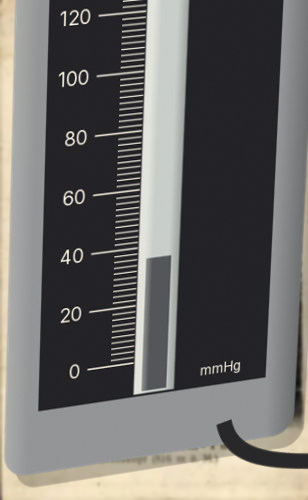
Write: 36 mmHg
